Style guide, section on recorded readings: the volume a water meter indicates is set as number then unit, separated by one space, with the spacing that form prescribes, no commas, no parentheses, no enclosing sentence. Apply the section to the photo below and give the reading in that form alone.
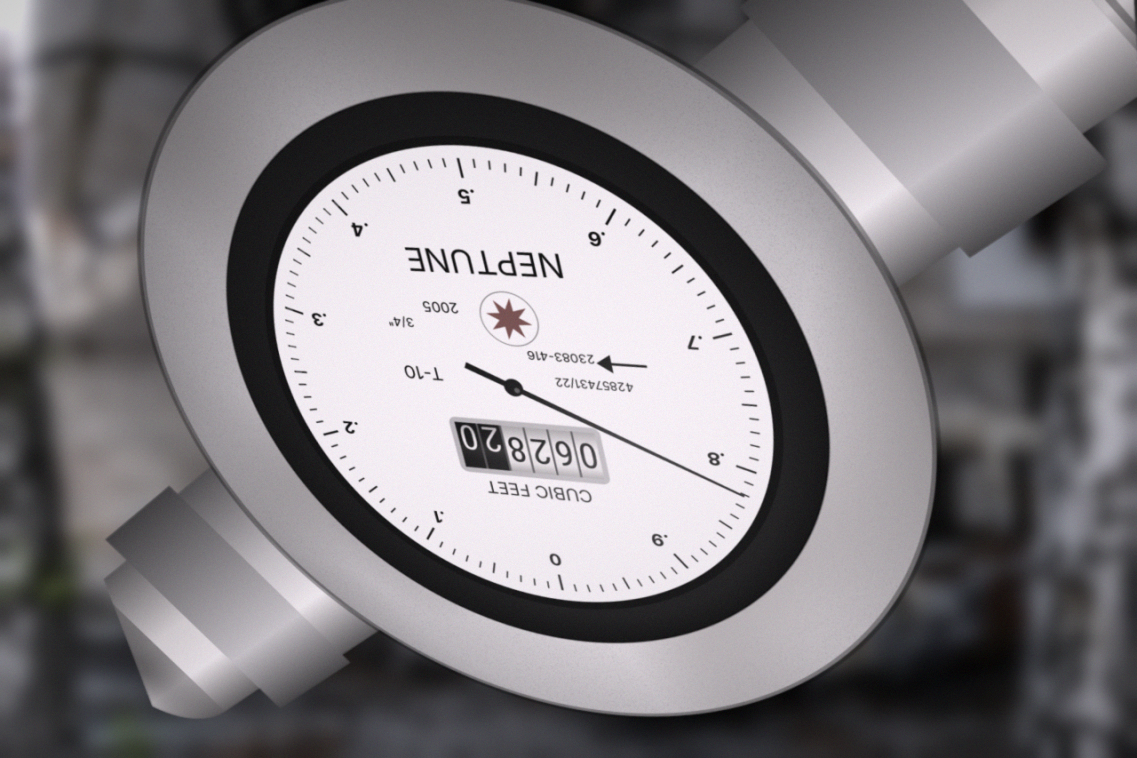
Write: 62819.82 ft³
